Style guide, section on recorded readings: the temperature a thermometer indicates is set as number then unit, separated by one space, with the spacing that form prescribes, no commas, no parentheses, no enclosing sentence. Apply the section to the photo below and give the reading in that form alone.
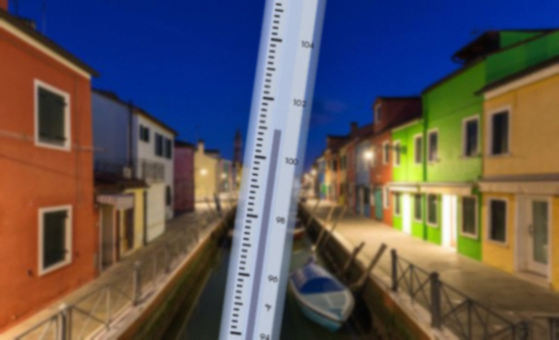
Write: 101 °F
